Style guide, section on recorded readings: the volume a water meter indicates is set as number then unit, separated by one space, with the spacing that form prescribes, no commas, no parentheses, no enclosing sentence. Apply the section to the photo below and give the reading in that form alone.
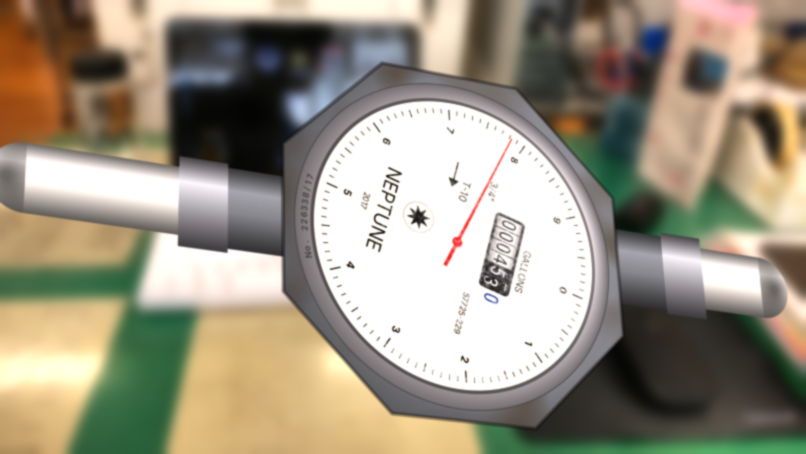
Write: 4527.8 gal
